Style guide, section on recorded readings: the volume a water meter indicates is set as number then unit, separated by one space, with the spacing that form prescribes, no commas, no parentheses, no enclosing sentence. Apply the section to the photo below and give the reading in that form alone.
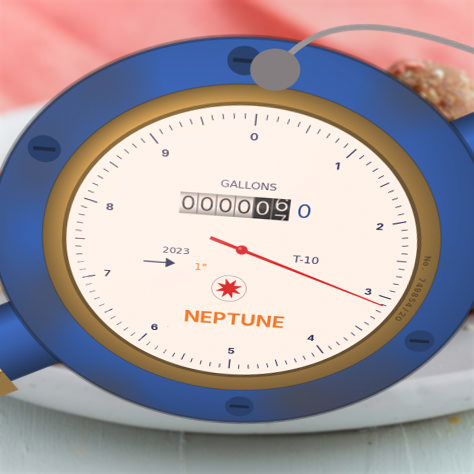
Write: 63.1 gal
